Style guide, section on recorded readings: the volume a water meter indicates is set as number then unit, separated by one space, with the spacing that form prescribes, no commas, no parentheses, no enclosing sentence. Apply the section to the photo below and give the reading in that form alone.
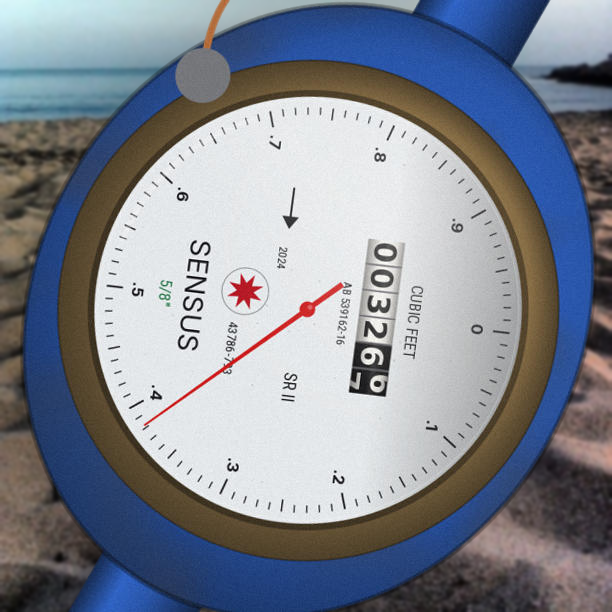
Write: 3266.38 ft³
